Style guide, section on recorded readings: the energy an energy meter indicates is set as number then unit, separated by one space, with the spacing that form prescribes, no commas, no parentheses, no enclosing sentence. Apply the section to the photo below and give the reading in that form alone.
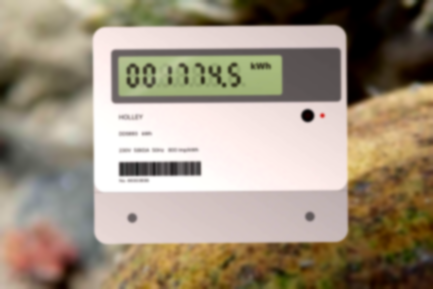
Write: 1774.5 kWh
